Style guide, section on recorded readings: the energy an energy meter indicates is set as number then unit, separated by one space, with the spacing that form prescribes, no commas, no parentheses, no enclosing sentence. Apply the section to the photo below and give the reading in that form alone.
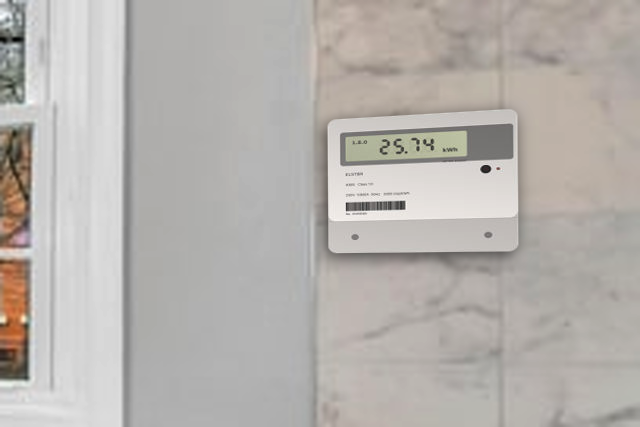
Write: 25.74 kWh
